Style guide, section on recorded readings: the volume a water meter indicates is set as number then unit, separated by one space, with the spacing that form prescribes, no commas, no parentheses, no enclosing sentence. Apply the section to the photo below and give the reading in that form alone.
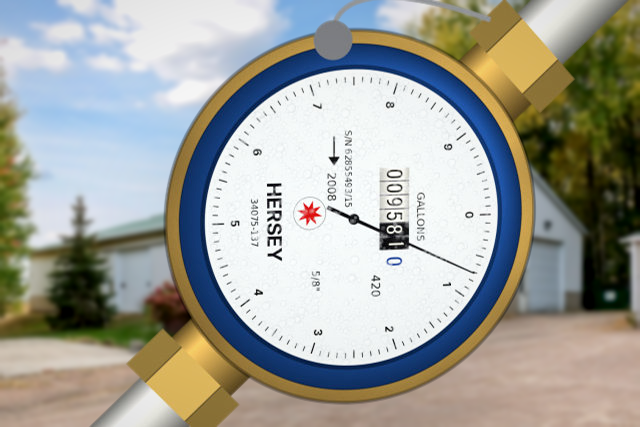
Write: 95810.7 gal
